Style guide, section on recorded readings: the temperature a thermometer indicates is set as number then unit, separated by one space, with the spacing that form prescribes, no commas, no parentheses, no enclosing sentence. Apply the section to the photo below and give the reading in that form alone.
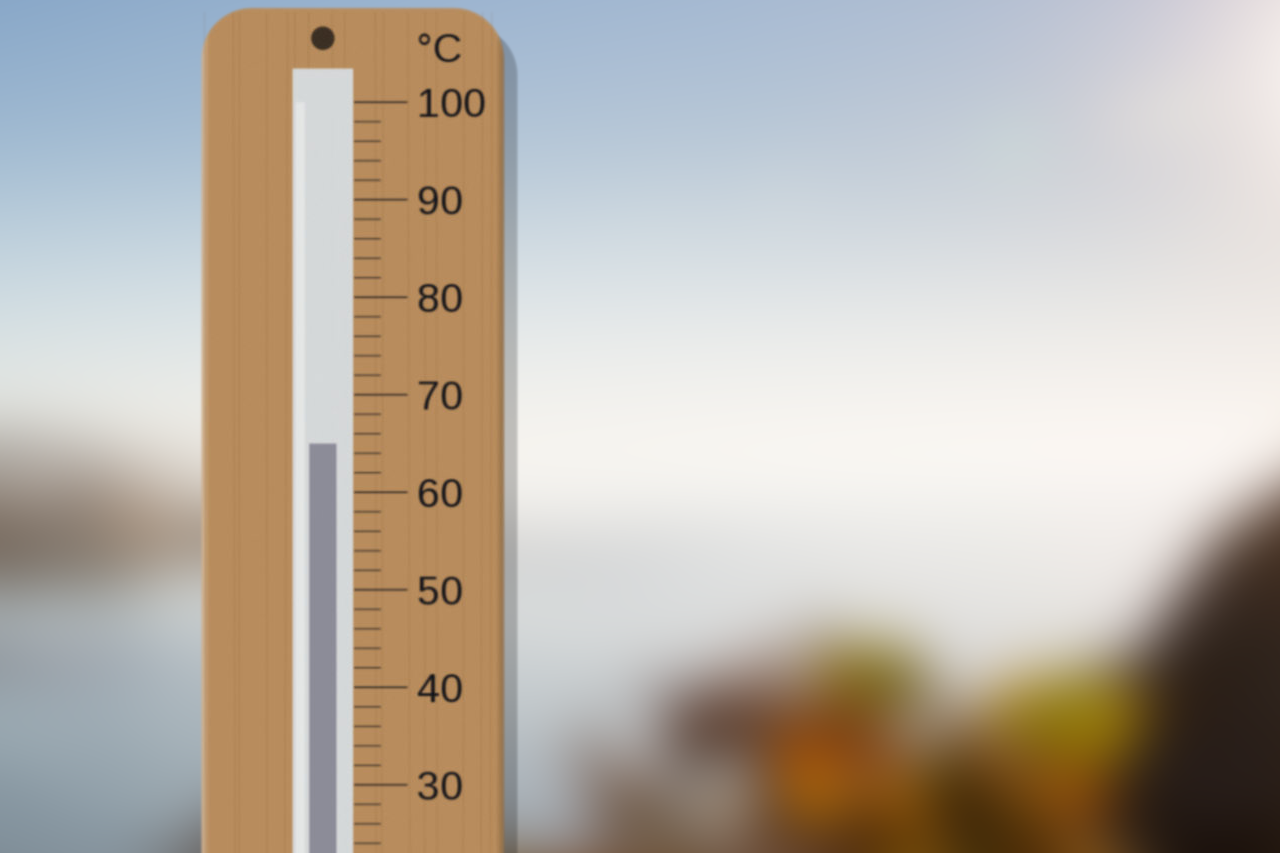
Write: 65 °C
